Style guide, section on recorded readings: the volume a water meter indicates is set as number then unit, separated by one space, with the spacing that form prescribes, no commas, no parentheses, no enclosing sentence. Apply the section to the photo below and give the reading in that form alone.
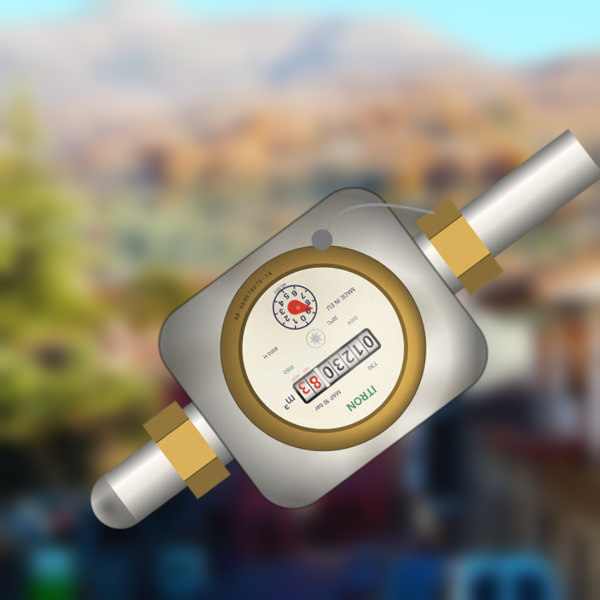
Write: 1230.828 m³
